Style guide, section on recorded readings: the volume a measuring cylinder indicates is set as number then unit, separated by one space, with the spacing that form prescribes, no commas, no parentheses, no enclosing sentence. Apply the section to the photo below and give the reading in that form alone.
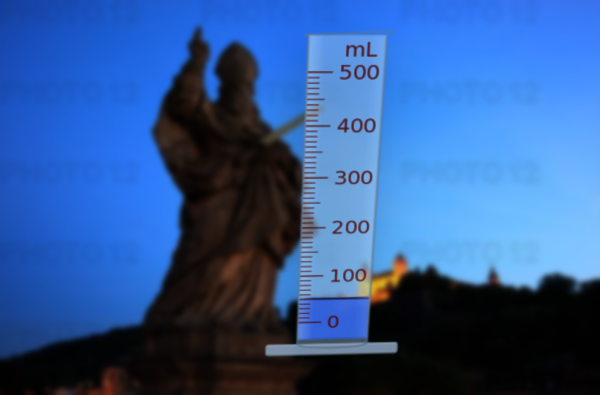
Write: 50 mL
